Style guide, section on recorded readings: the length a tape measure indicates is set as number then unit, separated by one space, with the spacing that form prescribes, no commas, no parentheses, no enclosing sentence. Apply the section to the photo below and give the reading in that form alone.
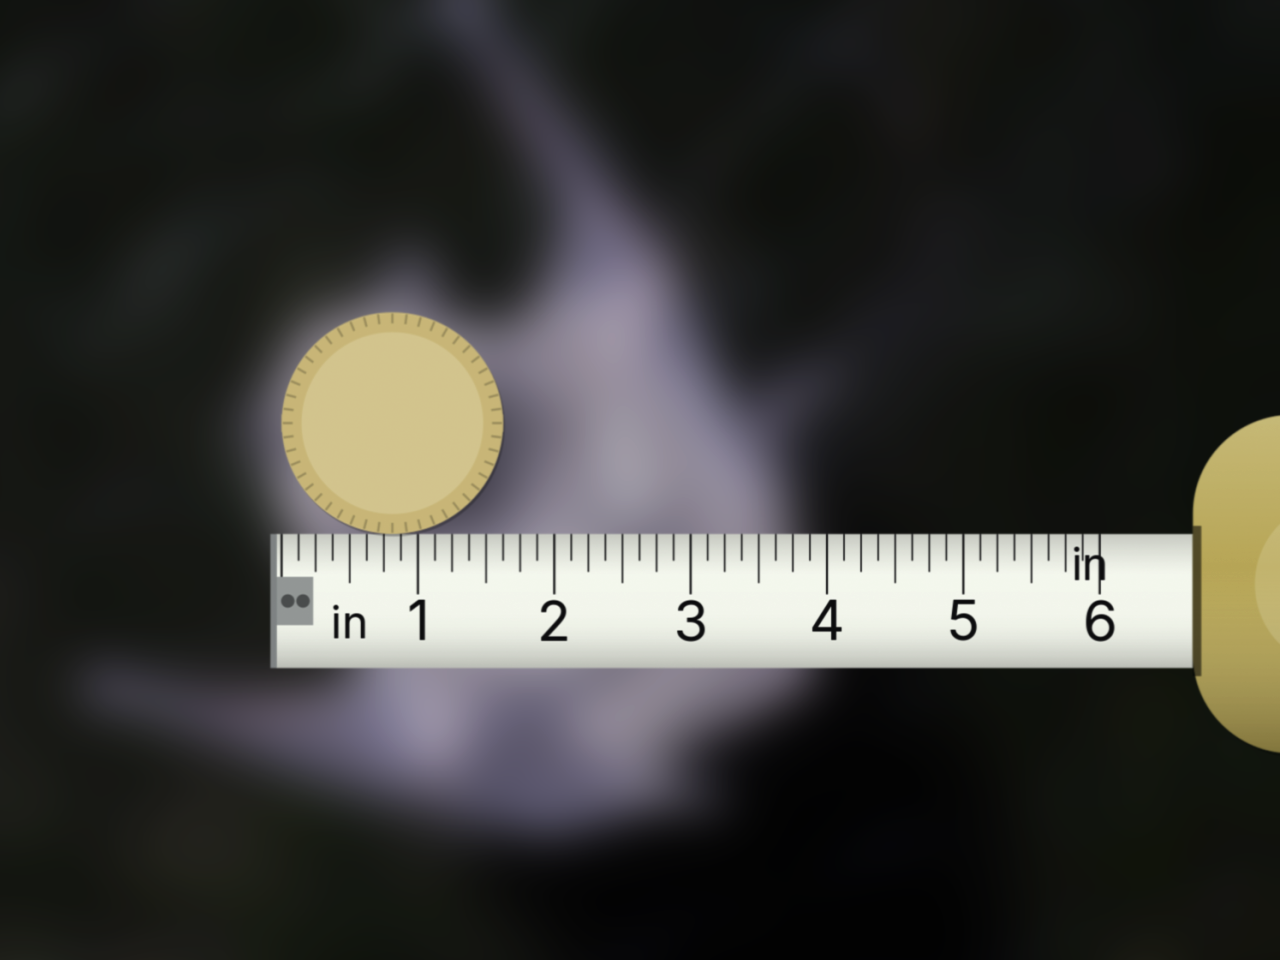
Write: 1.625 in
